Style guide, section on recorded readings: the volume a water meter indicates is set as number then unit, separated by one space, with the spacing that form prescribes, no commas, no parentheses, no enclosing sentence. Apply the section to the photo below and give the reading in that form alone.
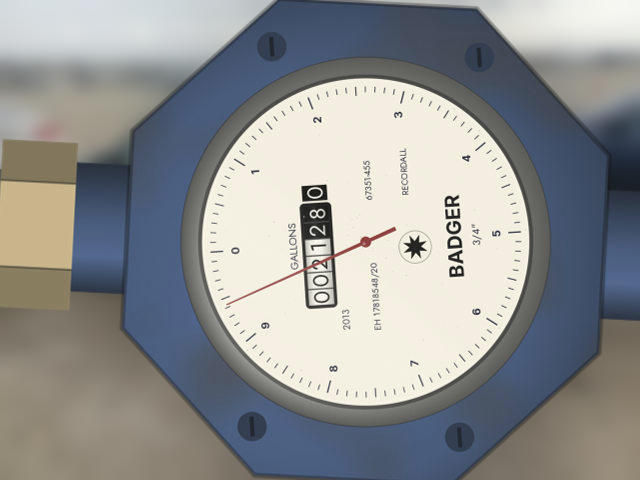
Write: 21279.4 gal
